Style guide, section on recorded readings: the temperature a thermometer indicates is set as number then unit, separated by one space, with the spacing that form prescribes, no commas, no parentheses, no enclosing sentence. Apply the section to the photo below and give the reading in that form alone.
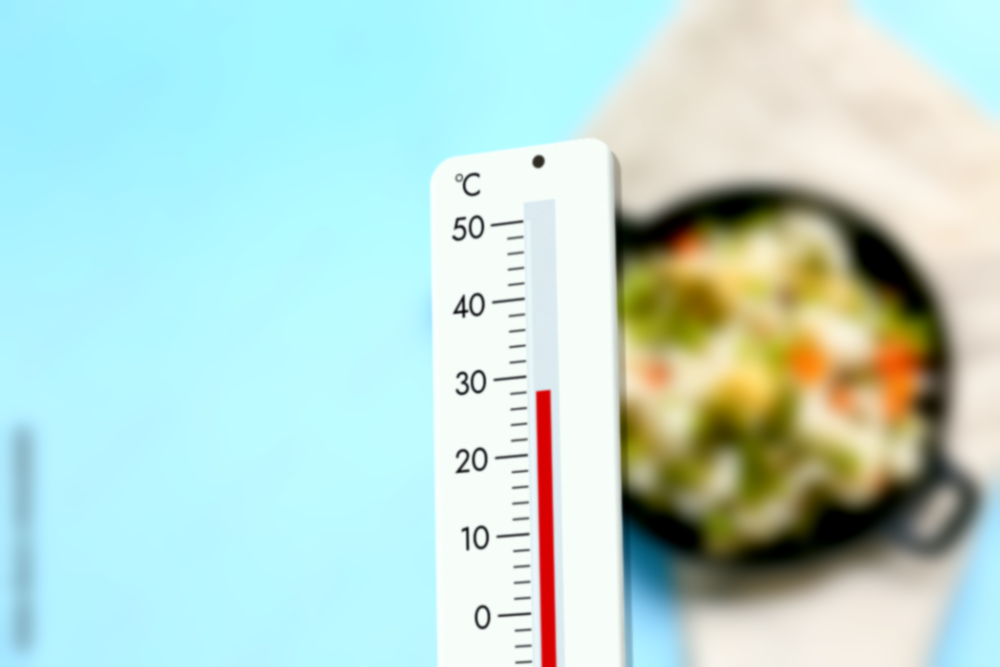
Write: 28 °C
